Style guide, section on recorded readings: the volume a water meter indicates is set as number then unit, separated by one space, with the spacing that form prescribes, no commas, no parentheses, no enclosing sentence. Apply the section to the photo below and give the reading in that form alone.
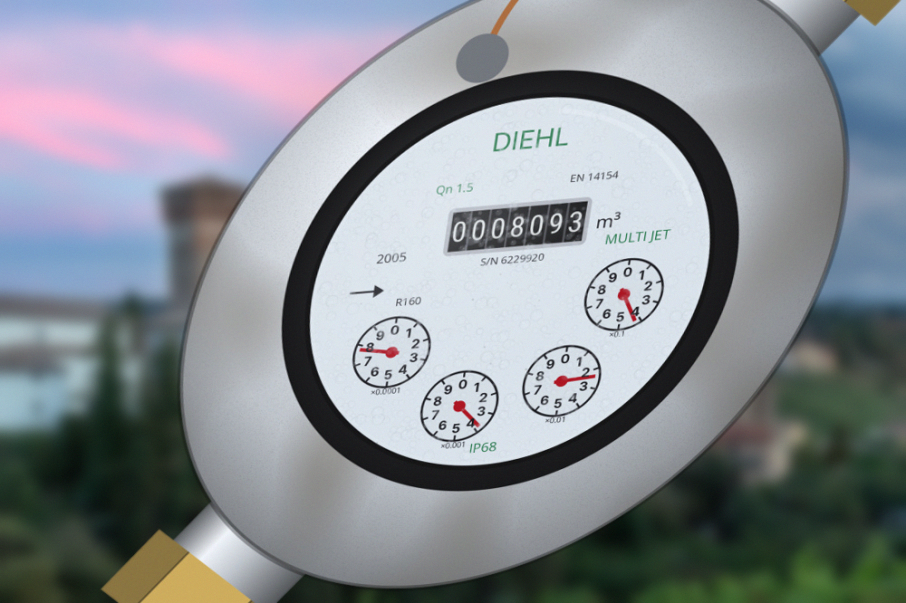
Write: 8093.4237 m³
